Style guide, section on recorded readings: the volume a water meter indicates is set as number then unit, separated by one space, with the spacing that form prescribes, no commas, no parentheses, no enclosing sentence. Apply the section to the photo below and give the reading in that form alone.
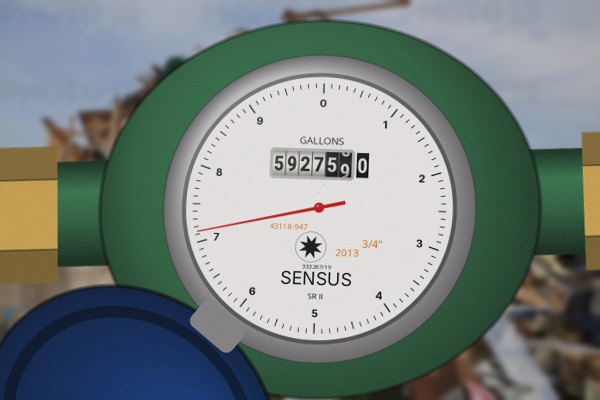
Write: 5927587.1 gal
